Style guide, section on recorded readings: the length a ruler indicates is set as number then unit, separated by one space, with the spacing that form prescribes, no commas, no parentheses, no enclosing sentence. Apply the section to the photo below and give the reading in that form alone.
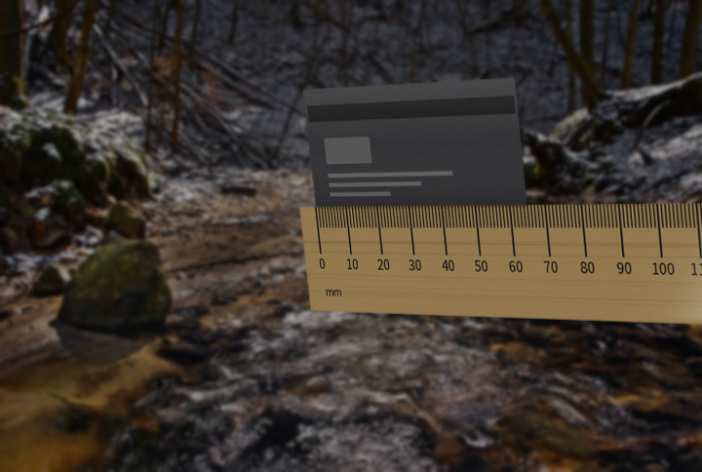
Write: 65 mm
